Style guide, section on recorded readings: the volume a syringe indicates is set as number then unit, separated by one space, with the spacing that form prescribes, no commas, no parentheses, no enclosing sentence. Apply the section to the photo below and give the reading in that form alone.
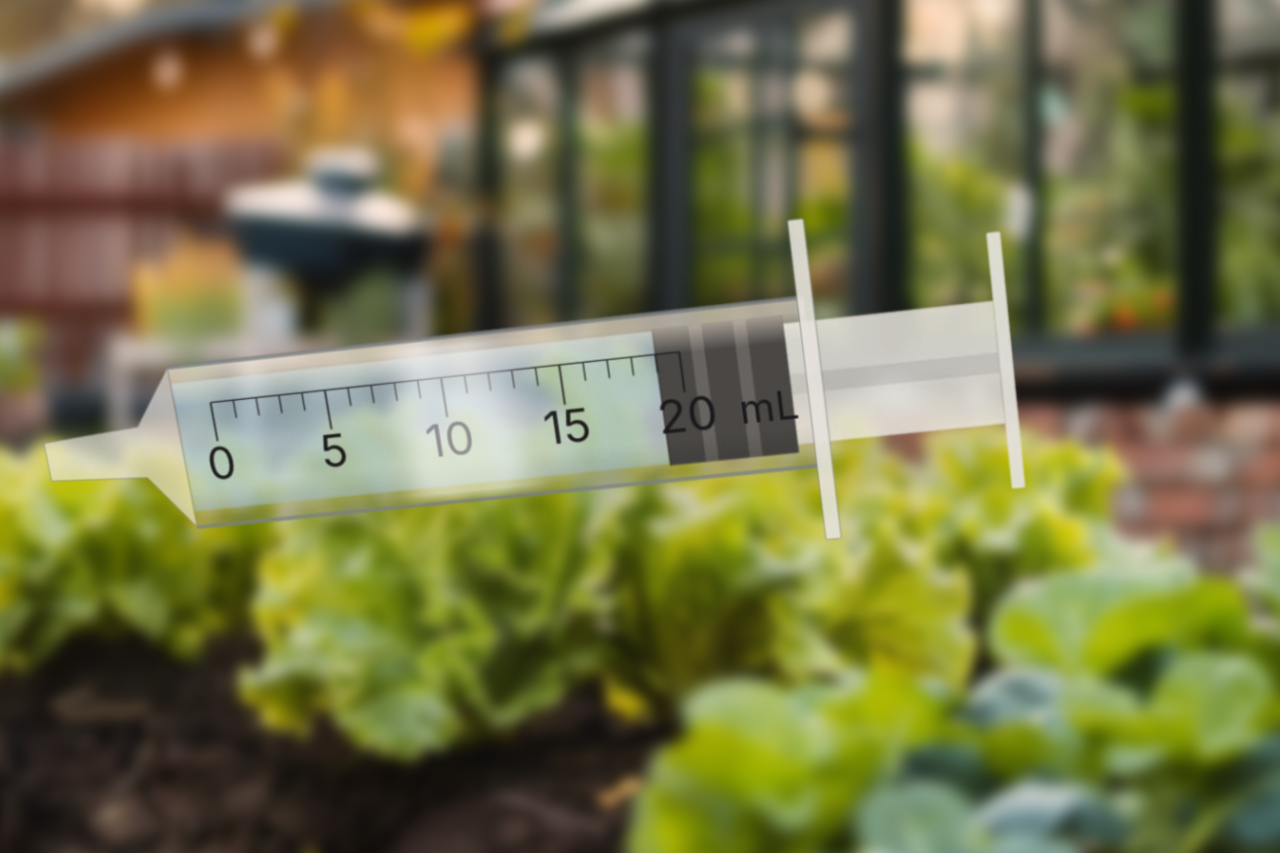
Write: 19 mL
